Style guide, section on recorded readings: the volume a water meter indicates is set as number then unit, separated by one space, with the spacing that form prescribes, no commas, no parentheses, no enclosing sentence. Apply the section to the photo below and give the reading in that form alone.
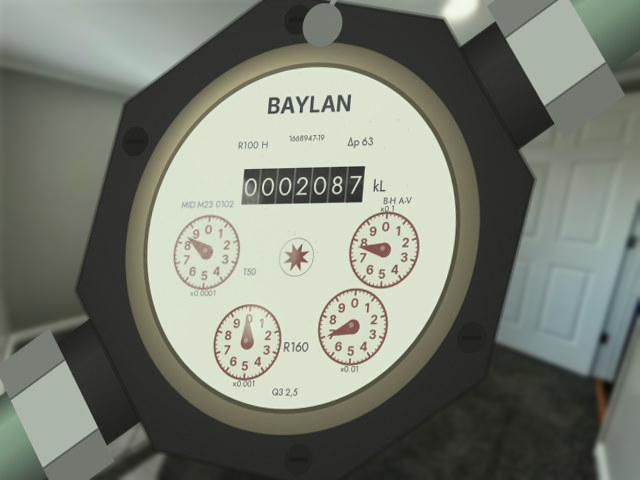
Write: 2087.7698 kL
